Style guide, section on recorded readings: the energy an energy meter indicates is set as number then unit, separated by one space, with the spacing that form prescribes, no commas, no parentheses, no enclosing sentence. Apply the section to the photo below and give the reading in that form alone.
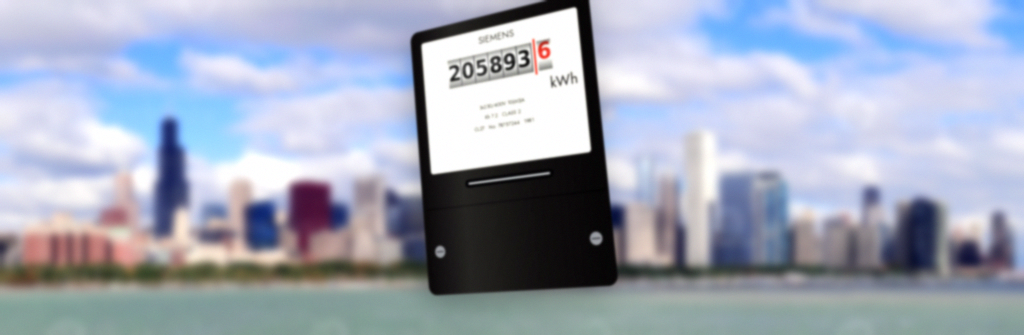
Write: 205893.6 kWh
